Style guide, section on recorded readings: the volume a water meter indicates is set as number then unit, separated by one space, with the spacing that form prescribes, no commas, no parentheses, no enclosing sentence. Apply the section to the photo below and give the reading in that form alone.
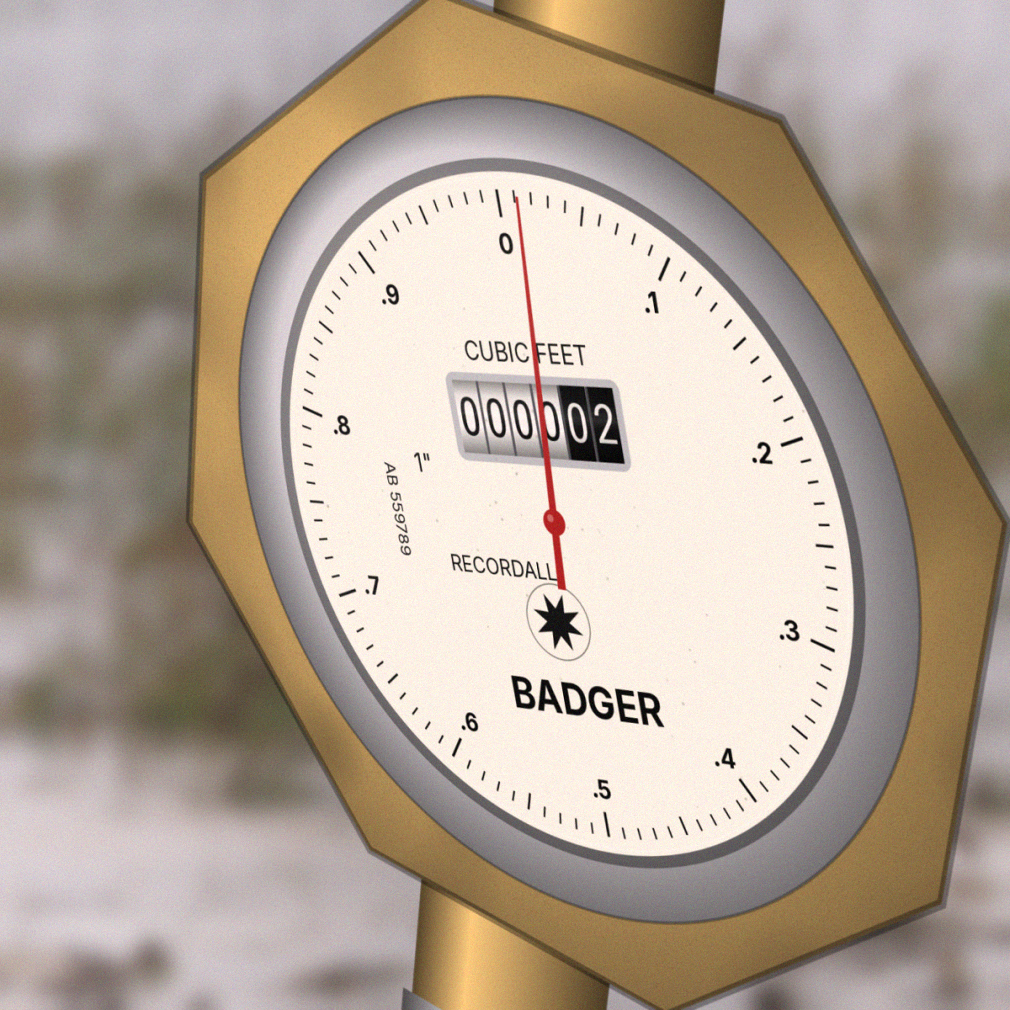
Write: 2.01 ft³
